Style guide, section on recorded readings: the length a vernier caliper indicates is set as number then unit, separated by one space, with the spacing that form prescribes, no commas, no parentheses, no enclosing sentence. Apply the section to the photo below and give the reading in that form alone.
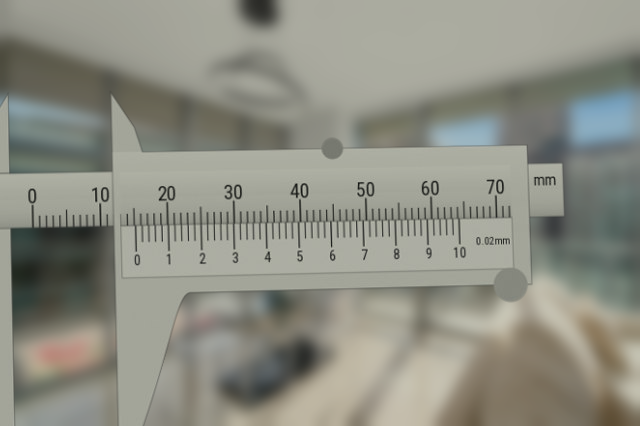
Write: 15.2 mm
